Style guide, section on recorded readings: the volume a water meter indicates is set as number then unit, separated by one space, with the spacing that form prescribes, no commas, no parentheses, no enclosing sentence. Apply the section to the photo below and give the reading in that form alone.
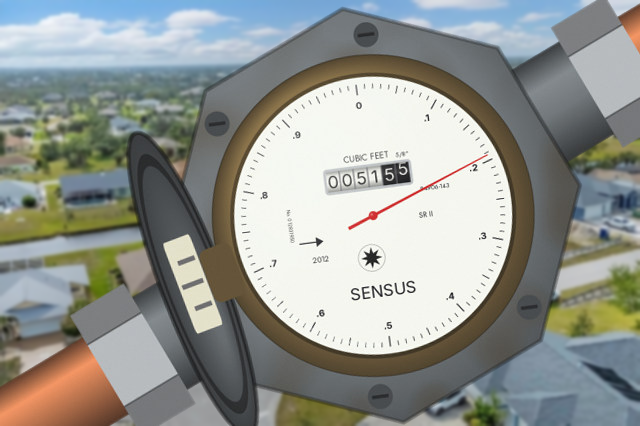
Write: 5155.19 ft³
